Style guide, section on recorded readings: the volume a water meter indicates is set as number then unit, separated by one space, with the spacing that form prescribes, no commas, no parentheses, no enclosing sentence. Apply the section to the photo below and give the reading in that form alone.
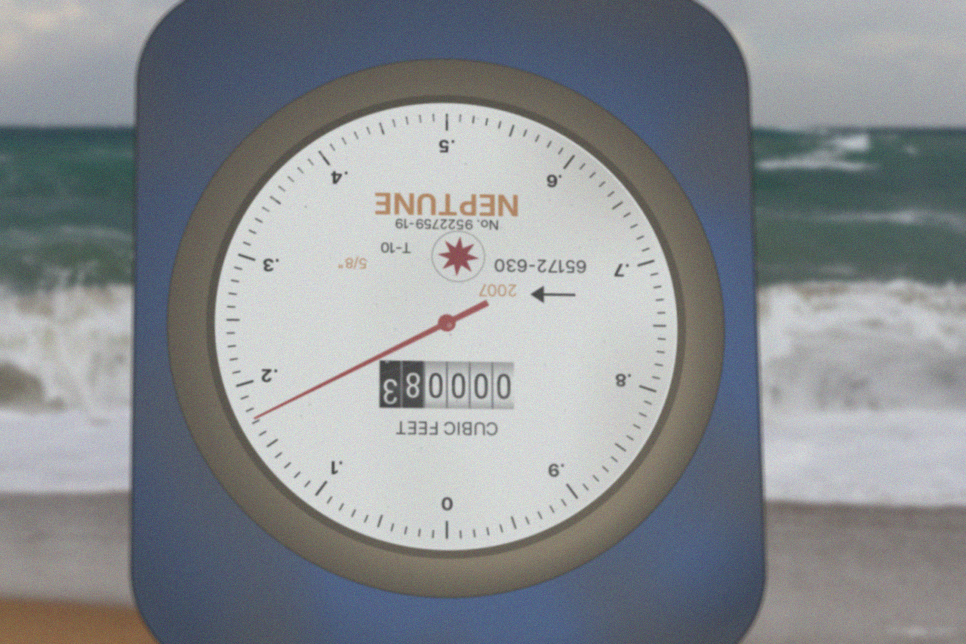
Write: 83.17 ft³
